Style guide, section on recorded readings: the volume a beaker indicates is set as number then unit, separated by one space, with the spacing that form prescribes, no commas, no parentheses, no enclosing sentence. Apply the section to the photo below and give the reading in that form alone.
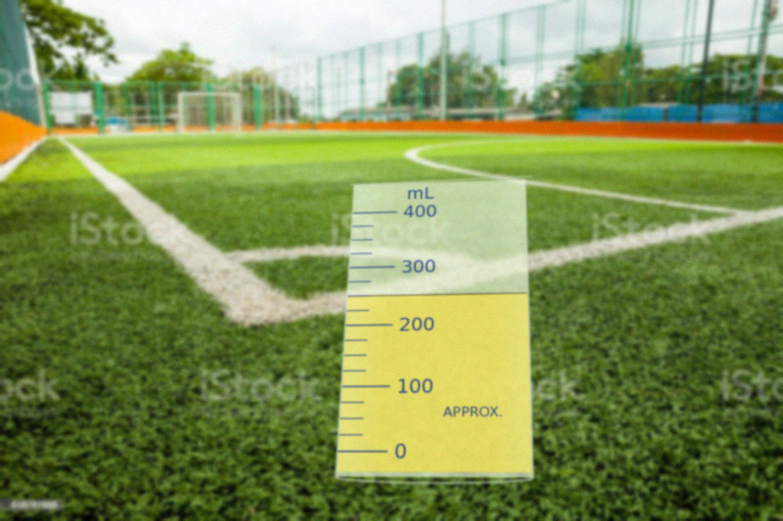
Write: 250 mL
